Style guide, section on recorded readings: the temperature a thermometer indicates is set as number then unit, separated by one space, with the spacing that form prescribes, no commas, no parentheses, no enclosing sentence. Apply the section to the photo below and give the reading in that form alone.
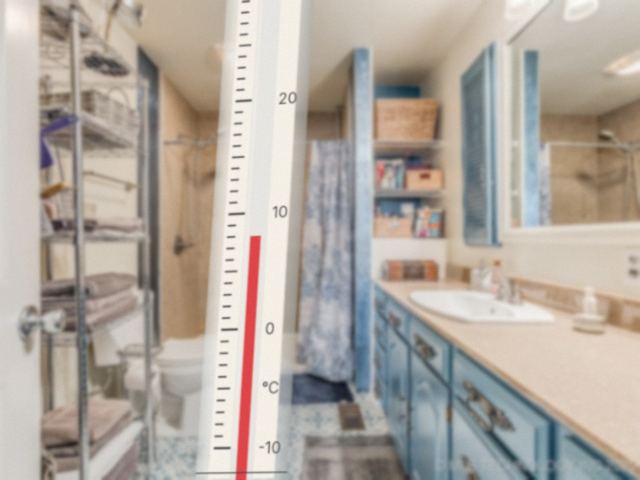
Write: 8 °C
